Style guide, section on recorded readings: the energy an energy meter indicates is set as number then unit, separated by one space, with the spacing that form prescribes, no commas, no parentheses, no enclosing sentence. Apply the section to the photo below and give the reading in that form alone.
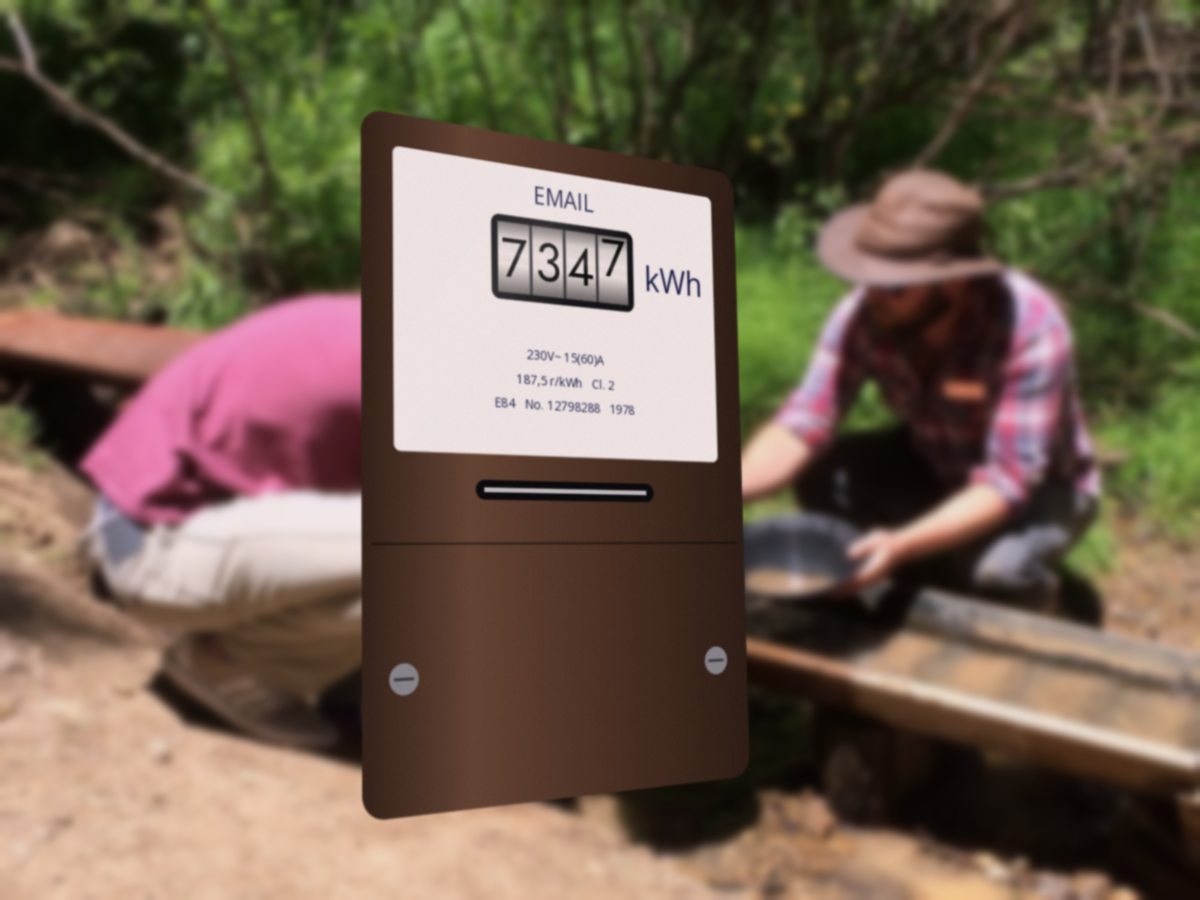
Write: 7347 kWh
